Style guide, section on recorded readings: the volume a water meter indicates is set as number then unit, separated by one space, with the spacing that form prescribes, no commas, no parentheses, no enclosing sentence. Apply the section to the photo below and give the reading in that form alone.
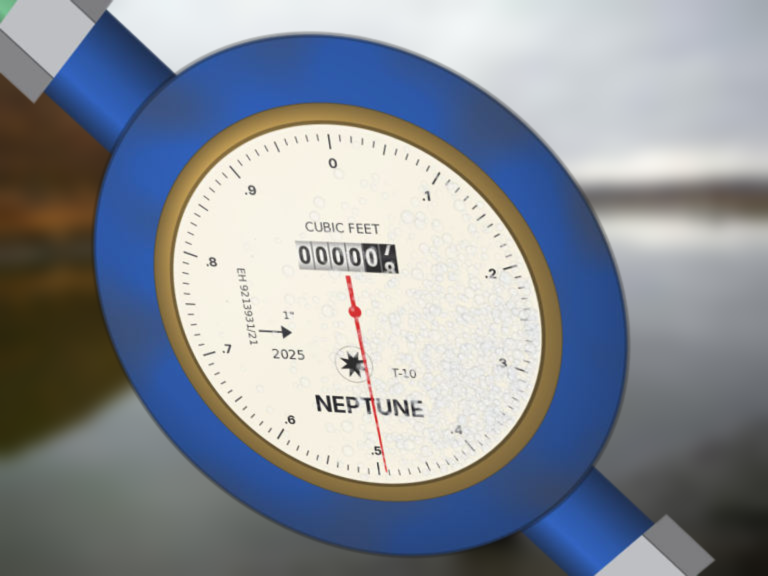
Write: 7.49 ft³
